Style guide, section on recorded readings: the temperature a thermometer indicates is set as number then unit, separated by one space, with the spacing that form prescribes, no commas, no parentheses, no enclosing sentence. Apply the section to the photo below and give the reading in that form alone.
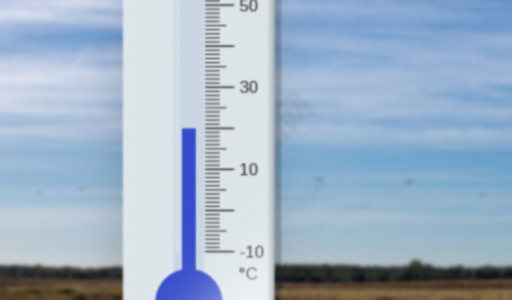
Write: 20 °C
